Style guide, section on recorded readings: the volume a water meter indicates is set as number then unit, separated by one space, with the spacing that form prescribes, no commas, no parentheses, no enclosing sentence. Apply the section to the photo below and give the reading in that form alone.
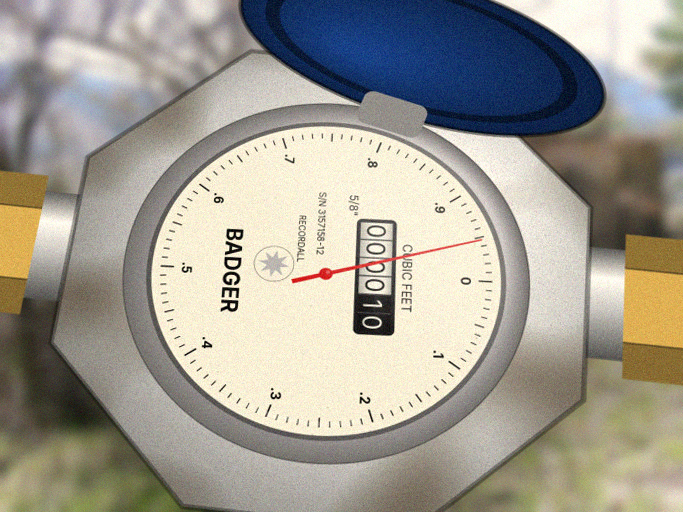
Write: 9.95 ft³
